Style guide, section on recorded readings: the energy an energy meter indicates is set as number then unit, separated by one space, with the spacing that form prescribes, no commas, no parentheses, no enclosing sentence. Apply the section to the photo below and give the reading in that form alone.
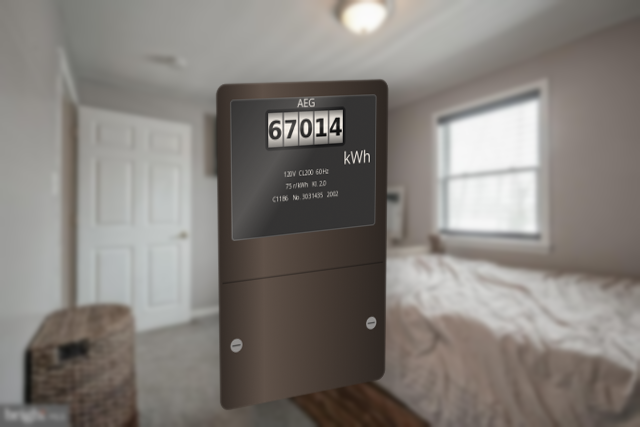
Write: 67014 kWh
